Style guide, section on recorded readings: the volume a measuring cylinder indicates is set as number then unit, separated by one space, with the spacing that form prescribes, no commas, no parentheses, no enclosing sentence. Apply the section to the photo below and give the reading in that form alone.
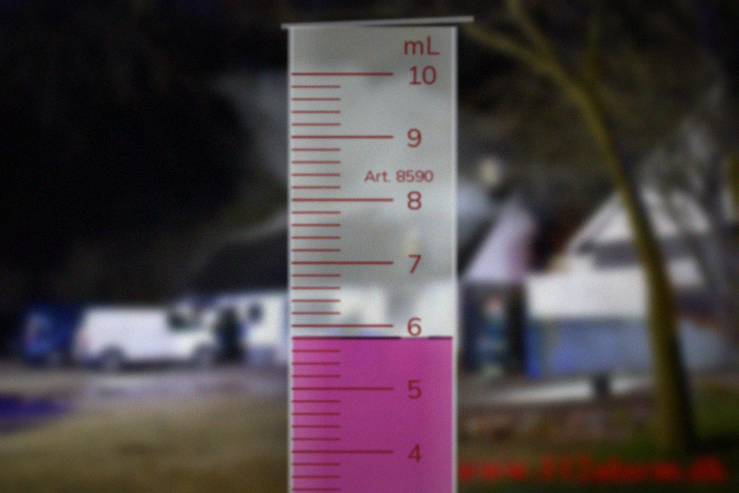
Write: 5.8 mL
